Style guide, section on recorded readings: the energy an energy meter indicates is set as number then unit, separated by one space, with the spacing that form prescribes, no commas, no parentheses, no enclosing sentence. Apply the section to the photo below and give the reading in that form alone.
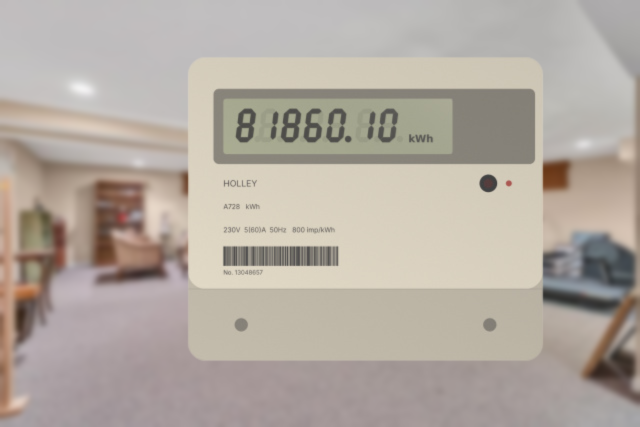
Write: 81860.10 kWh
